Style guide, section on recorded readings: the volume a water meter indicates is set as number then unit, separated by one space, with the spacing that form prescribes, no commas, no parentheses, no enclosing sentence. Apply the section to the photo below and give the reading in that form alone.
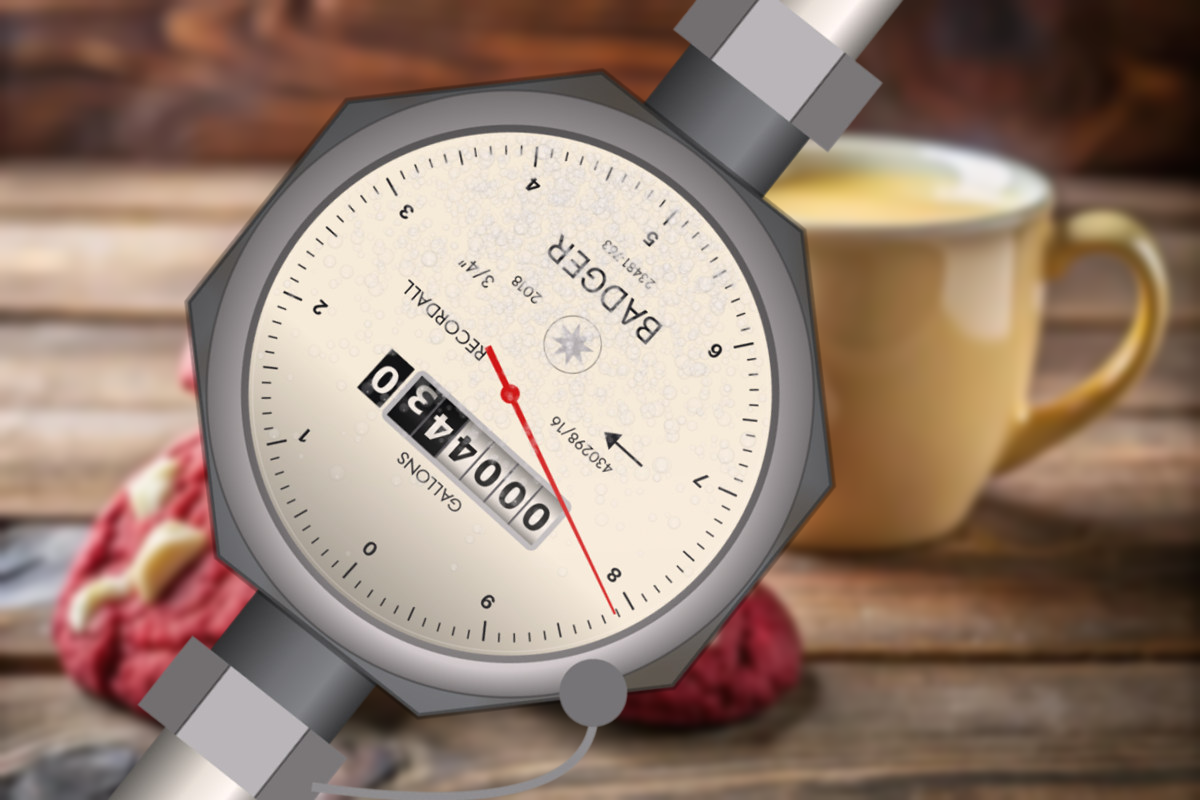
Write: 4428.1 gal
